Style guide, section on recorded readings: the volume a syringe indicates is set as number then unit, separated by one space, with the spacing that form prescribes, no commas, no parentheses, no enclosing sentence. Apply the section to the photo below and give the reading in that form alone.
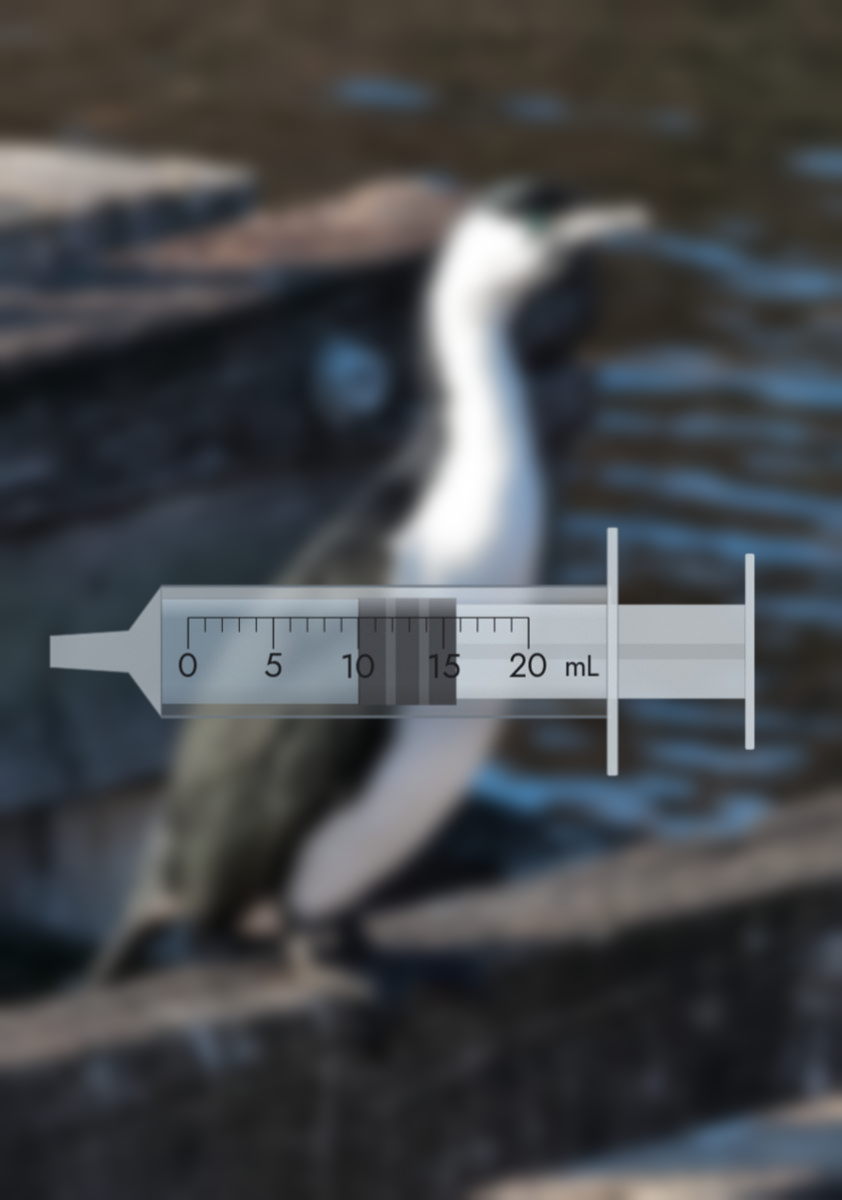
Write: 10 mL
